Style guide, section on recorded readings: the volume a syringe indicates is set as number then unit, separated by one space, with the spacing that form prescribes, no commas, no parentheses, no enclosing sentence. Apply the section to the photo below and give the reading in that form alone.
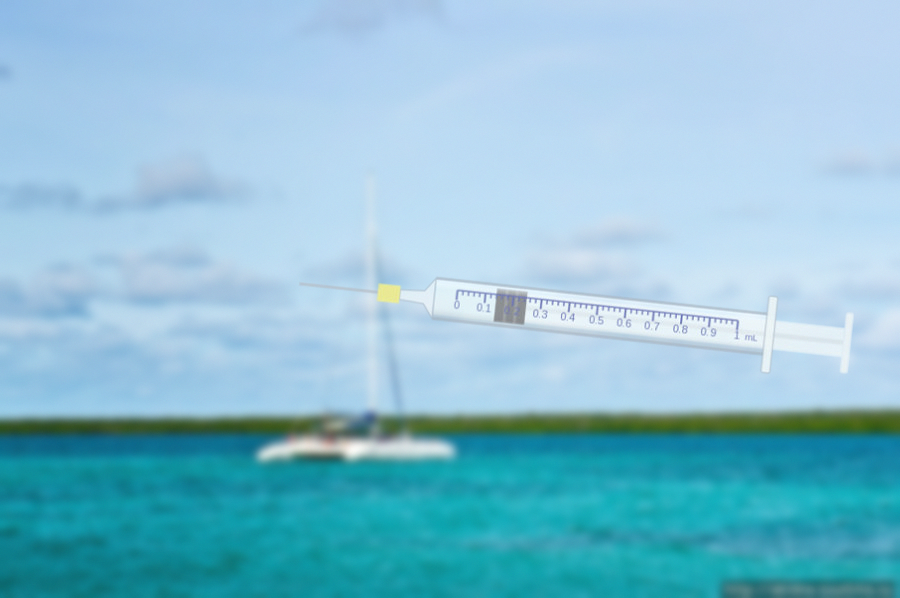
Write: 0.14 mL
